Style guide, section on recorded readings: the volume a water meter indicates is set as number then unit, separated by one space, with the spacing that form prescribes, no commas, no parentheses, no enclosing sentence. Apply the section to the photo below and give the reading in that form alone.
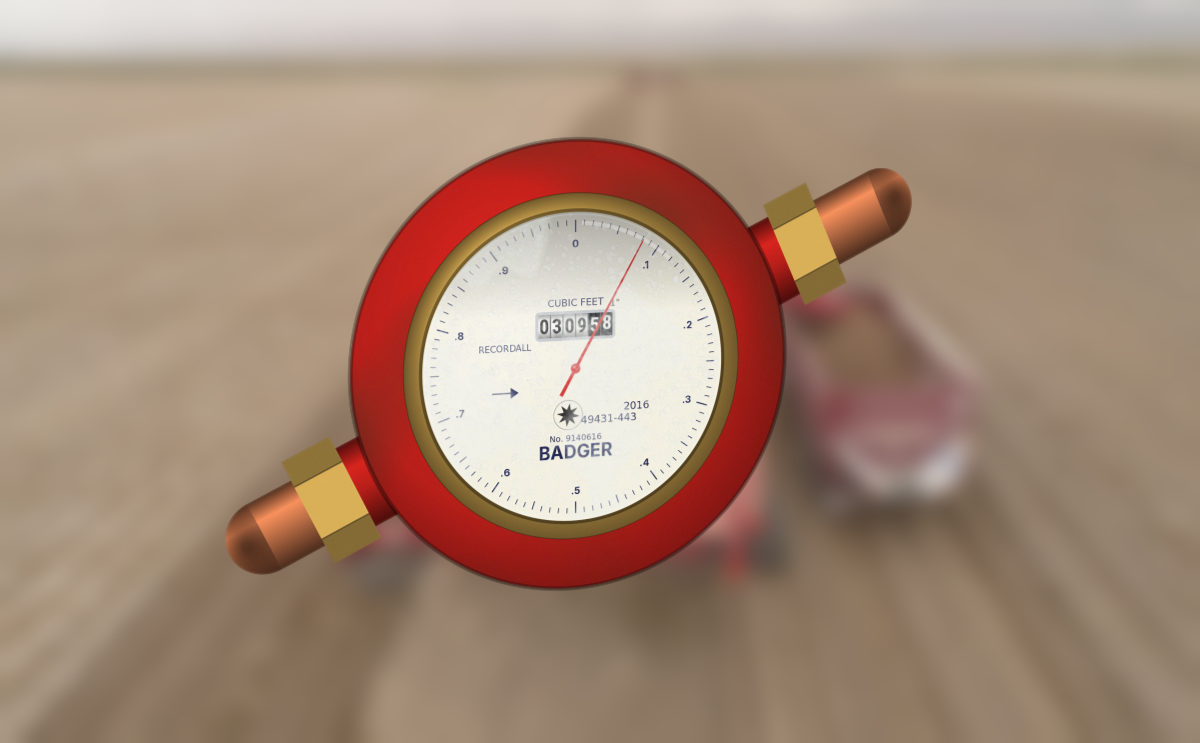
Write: 30958.08 ft³
